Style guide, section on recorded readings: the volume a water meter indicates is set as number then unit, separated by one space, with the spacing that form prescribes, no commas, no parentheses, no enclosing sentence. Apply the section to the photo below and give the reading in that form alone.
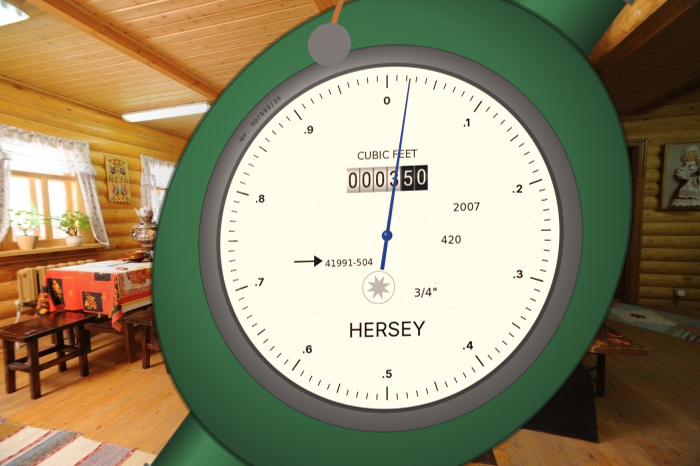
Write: 350.02 ft³
